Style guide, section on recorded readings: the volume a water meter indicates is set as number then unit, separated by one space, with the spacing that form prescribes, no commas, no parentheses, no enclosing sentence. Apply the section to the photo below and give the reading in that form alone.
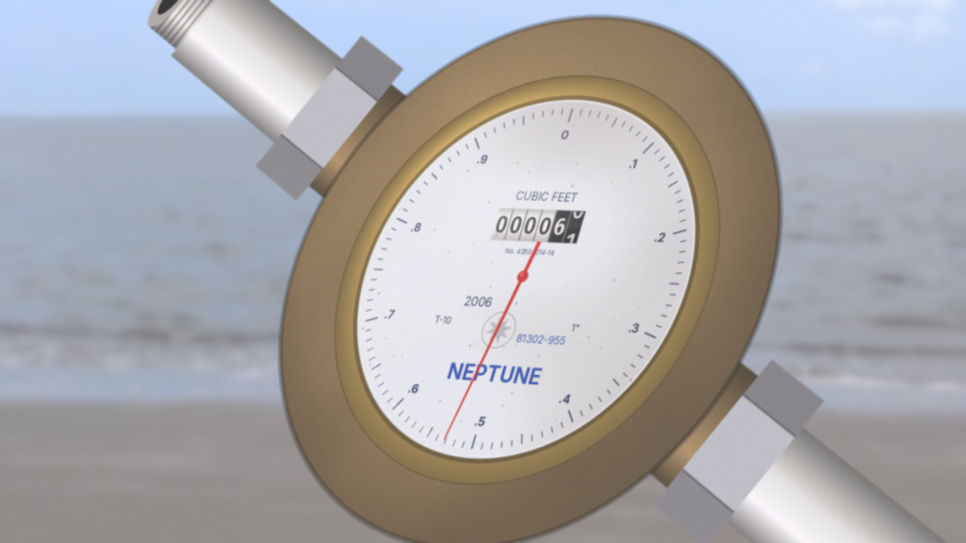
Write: 60.53 ft³
